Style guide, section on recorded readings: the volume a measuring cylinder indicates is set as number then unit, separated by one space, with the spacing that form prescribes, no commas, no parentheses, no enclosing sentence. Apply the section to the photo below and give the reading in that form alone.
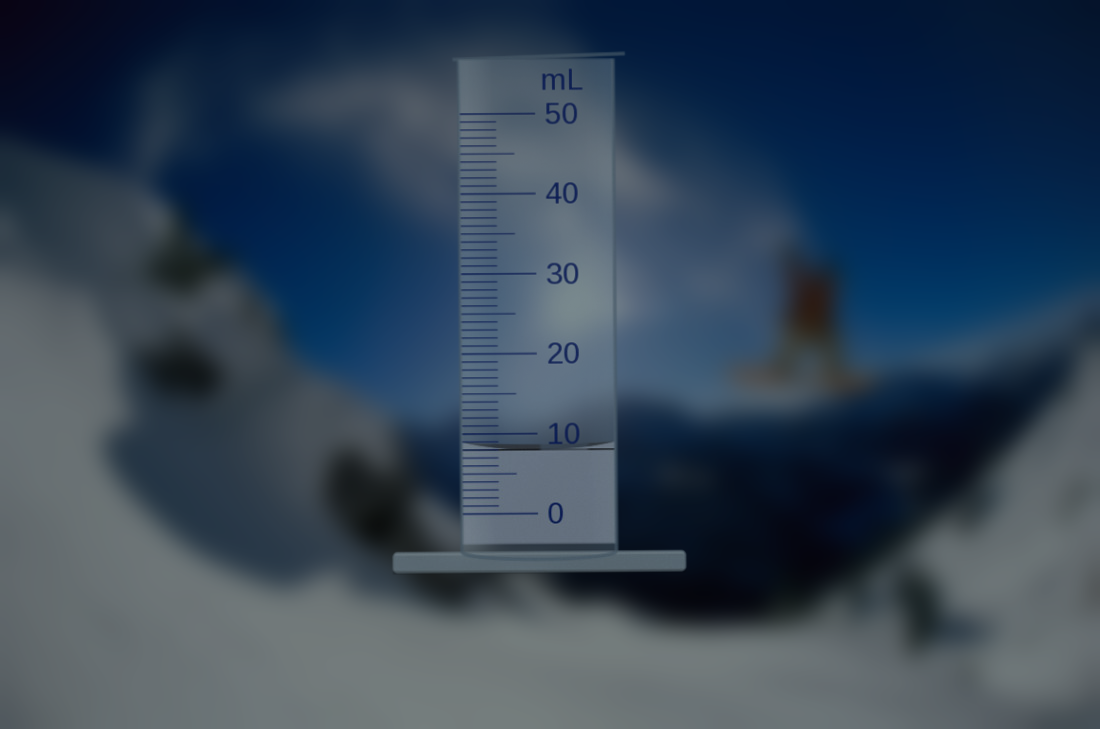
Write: 8 mL
